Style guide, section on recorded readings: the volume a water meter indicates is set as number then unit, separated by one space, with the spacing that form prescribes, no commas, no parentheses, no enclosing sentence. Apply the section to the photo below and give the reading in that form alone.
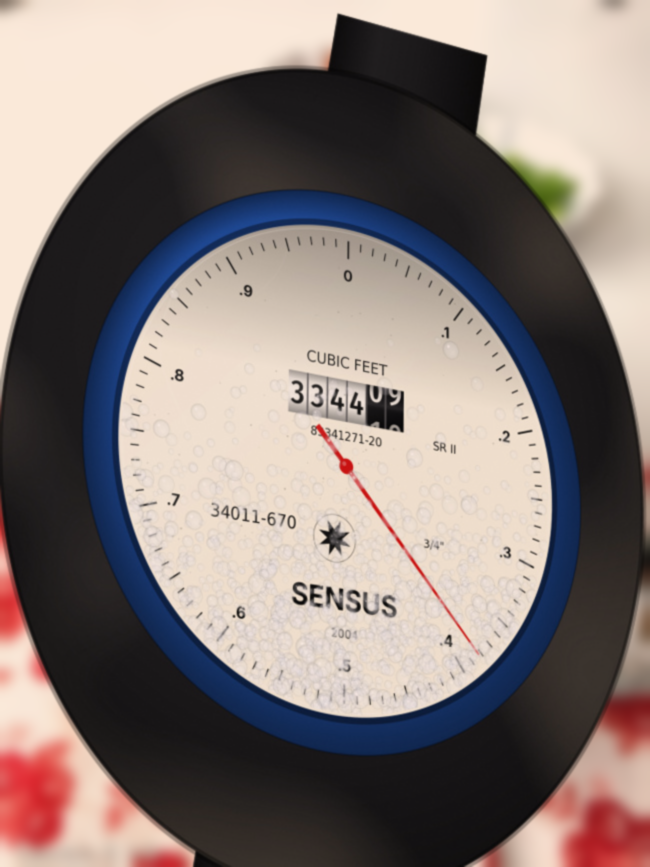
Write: 334409.38 ft³
